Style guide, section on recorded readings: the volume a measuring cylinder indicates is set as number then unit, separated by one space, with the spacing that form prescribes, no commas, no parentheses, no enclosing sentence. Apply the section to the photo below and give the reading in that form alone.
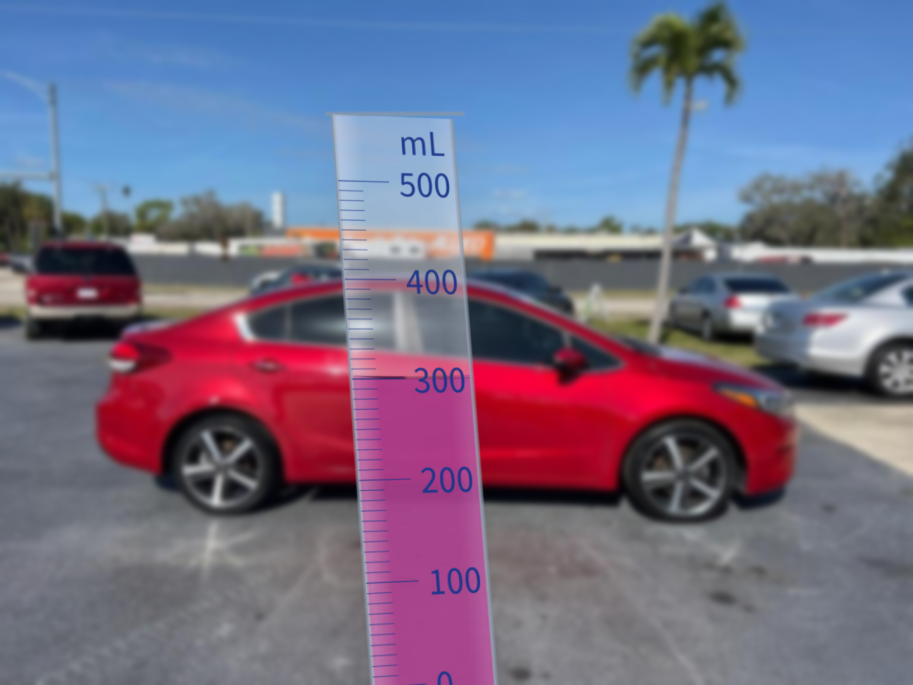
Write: 300 mL
